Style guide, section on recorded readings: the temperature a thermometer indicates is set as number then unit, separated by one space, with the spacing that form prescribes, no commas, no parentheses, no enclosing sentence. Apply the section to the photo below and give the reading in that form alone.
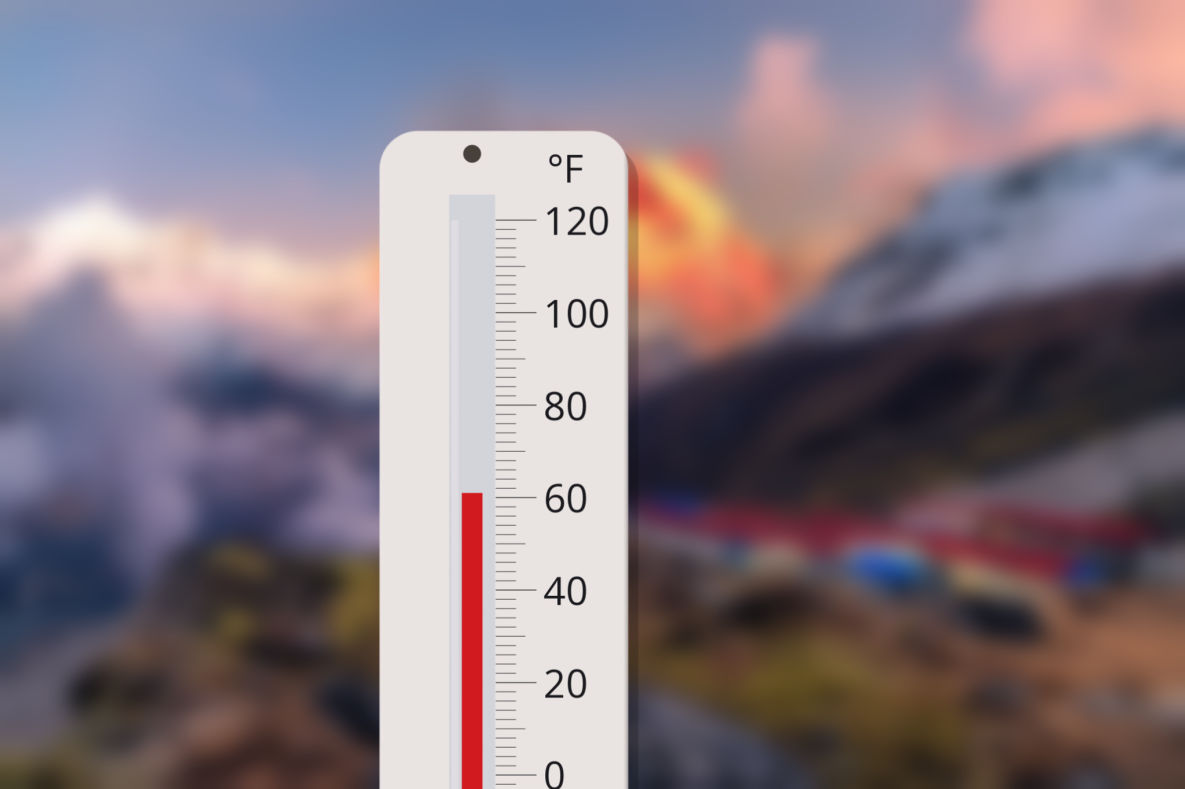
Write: 61 °F
